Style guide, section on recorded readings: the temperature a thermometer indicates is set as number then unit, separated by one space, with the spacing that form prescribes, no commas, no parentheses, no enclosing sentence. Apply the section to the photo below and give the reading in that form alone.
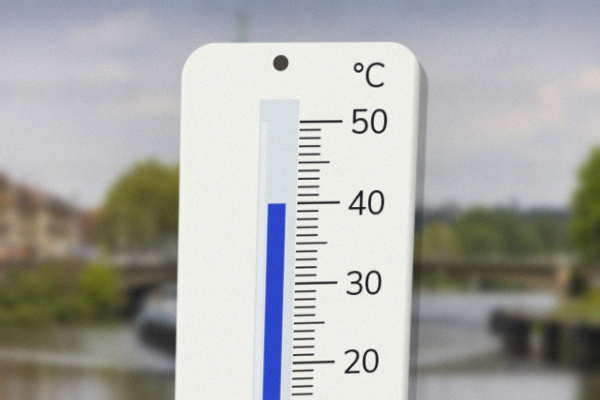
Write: 40 °C
